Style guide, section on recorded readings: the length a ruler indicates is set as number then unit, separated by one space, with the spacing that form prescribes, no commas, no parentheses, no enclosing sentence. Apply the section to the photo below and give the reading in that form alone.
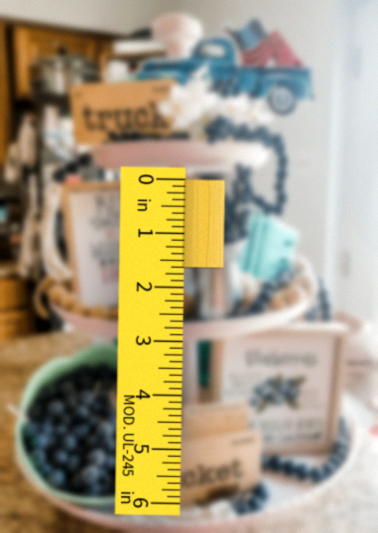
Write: 1.625 in
